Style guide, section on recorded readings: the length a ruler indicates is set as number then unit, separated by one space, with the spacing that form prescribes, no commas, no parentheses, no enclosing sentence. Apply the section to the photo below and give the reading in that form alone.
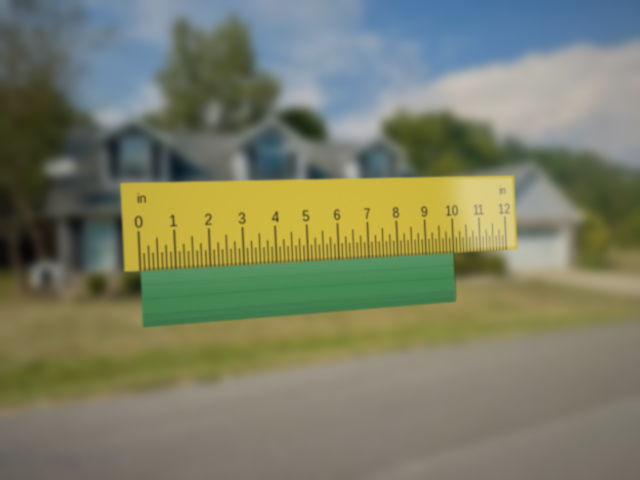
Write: 10 in
